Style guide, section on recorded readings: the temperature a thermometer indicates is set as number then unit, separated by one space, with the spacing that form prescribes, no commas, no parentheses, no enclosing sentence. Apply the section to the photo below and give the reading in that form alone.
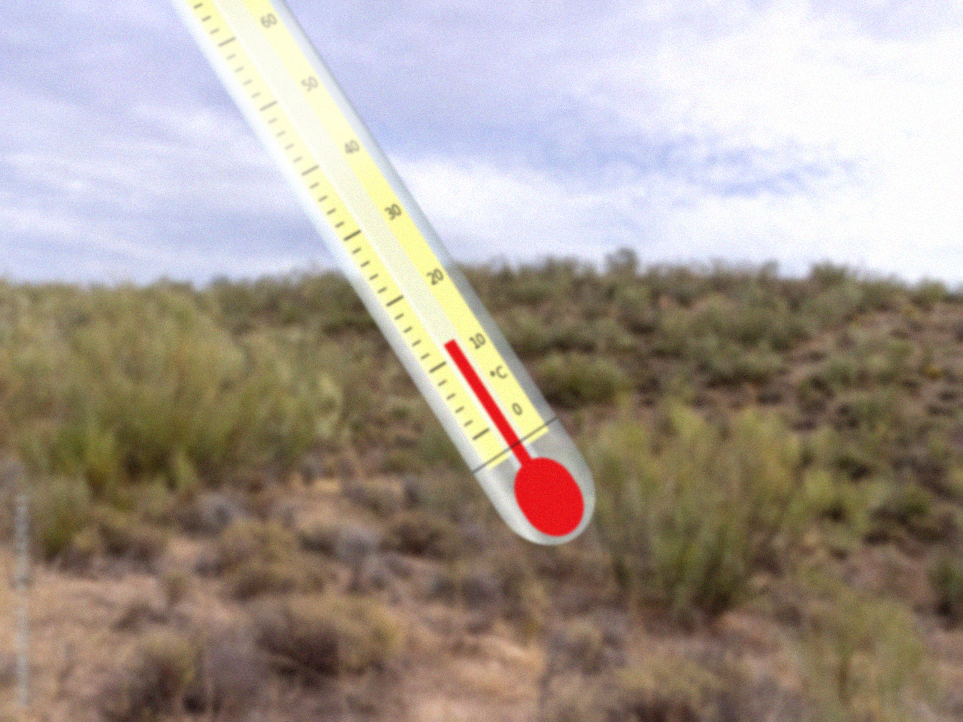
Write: 12 °C
